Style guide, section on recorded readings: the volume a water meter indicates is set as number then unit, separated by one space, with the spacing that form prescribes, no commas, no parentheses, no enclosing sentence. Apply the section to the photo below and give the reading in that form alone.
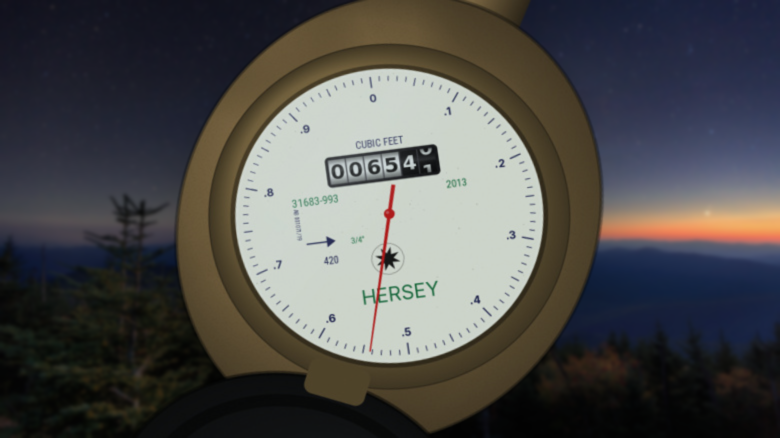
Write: 6540.54 ft³
